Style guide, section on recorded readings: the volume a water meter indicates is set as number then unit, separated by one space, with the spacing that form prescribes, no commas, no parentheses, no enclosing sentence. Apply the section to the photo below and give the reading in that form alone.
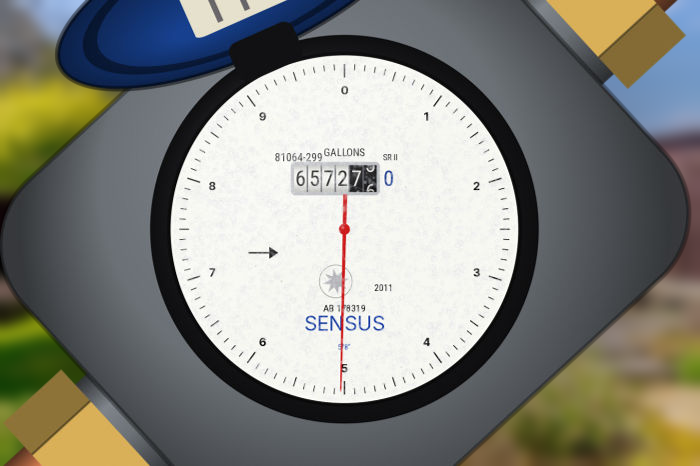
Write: 6572755.0 gal
